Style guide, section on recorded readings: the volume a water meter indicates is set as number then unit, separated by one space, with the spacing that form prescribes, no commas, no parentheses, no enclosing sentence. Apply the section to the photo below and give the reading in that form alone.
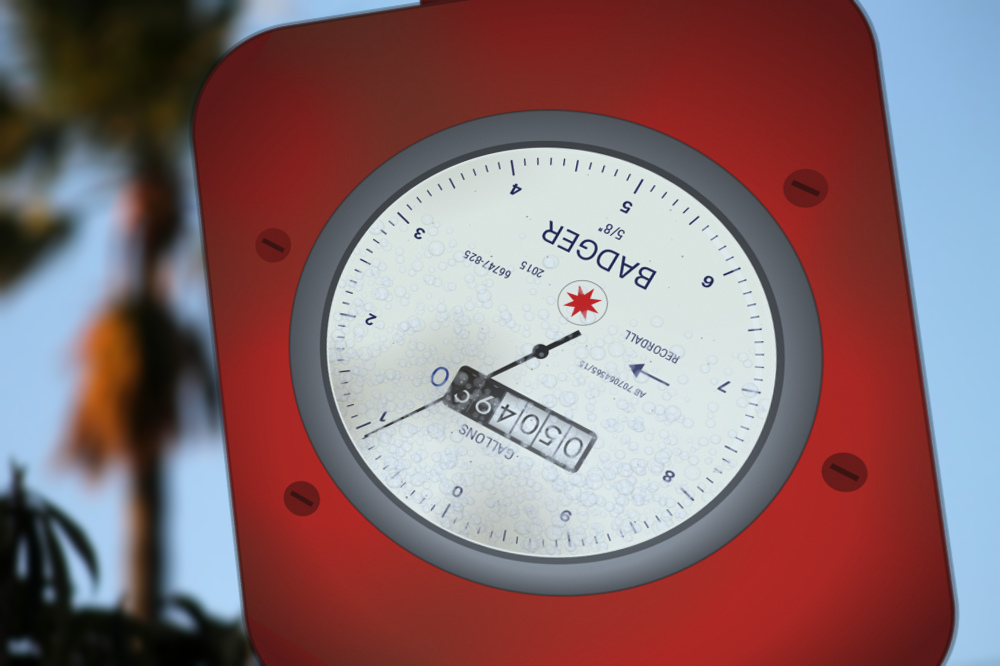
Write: 504990.9 gal
